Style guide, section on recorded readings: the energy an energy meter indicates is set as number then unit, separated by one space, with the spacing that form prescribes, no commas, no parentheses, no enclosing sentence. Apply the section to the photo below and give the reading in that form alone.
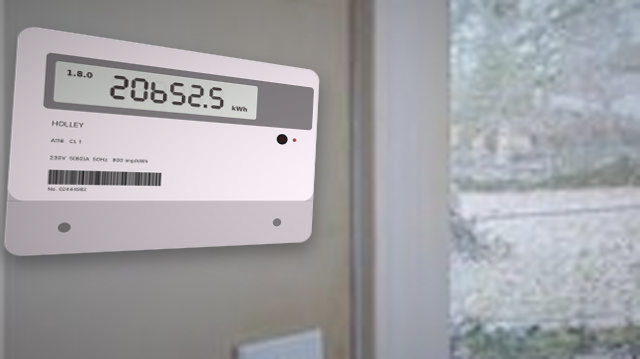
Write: 20652.5 kWh
